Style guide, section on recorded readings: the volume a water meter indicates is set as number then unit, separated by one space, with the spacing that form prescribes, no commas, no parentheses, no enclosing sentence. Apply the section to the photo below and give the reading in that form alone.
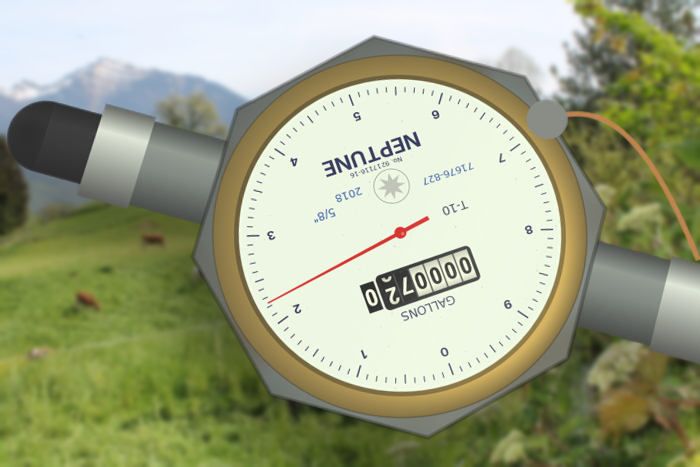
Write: 722.2 gal
